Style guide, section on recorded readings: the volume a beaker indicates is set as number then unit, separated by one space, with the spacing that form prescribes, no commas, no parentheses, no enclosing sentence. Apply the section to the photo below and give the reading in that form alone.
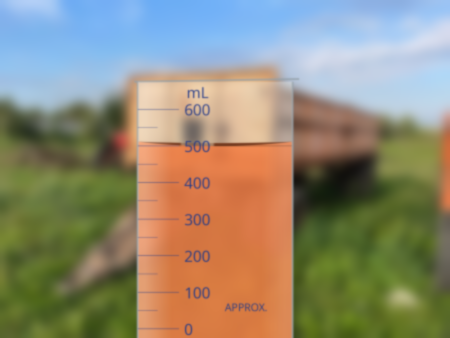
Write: 500 mL
